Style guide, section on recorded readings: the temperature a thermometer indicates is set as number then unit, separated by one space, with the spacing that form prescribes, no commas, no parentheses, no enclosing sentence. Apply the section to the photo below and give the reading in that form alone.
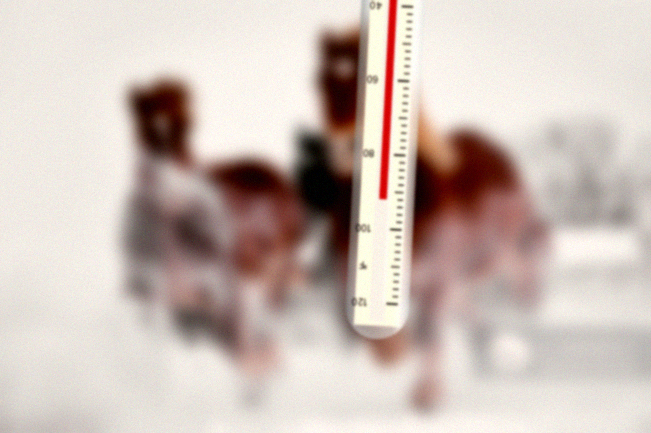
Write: 92 °F
